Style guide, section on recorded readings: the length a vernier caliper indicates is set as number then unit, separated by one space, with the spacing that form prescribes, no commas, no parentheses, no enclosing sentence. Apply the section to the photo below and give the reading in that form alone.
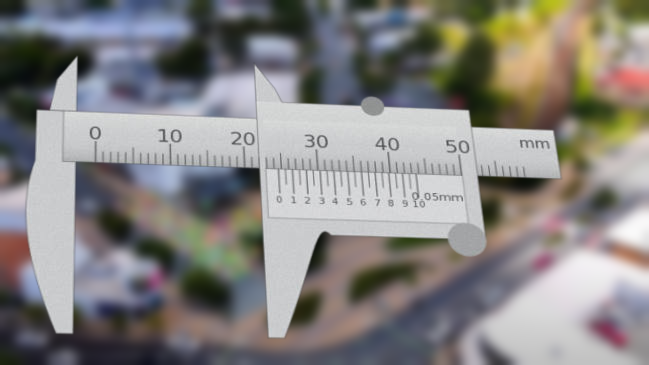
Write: 24.6 mm
